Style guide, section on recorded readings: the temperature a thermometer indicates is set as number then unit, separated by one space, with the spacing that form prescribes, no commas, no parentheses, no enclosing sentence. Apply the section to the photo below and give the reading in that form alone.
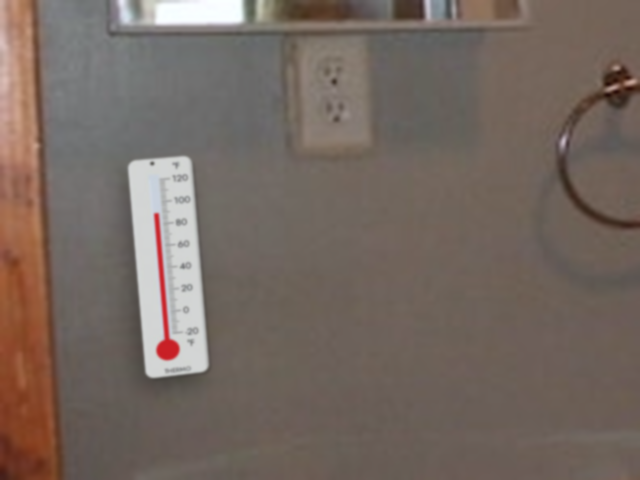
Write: 90 °F
